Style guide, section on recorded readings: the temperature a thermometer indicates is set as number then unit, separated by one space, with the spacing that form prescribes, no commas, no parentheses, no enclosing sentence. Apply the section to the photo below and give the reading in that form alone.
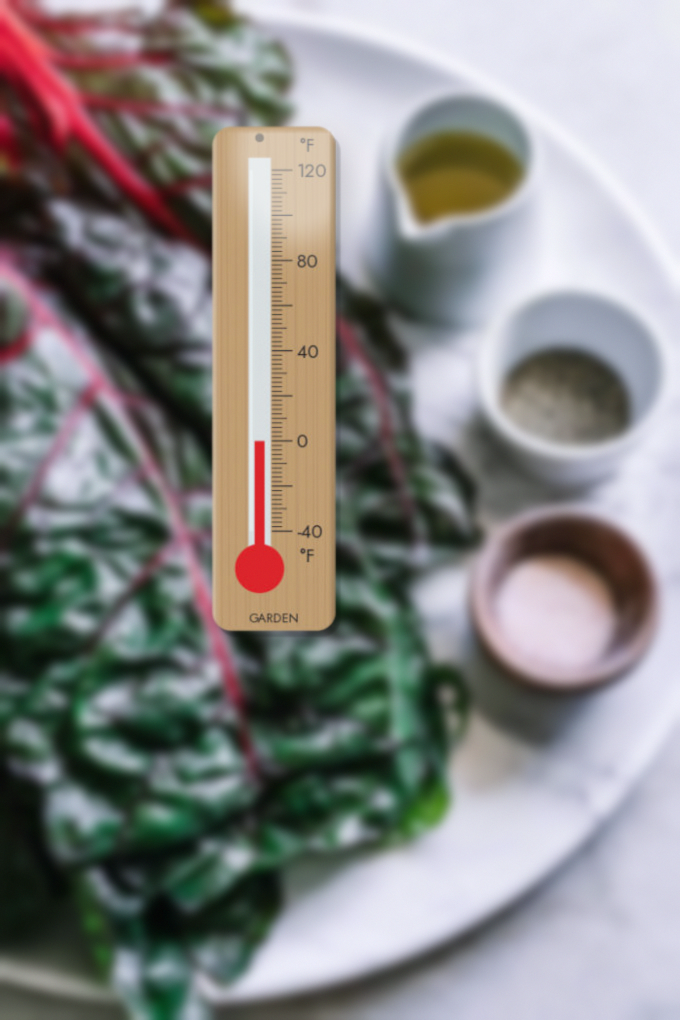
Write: 0 °F
